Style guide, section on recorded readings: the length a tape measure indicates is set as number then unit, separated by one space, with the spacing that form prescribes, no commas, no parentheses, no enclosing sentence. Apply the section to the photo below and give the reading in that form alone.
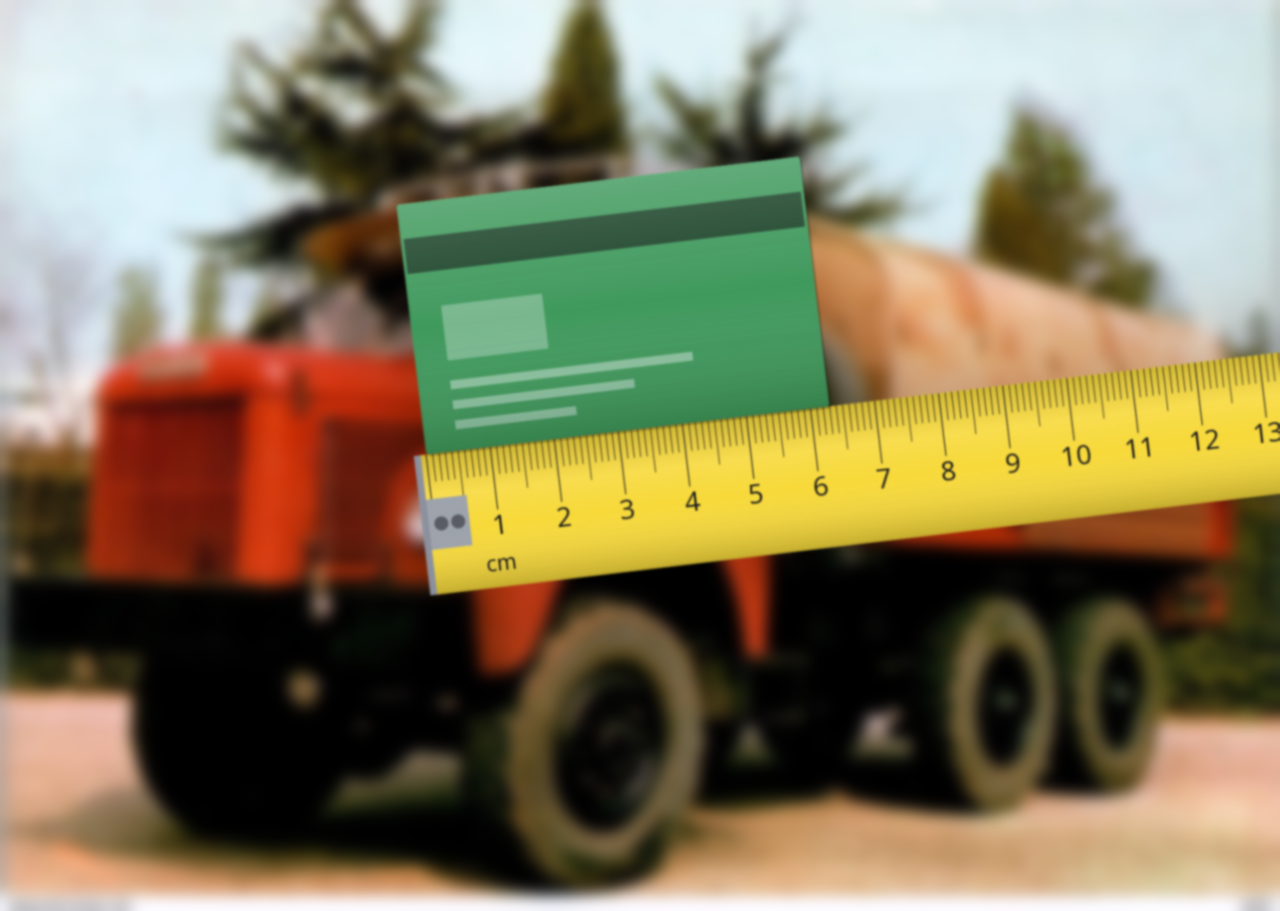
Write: 6.3 cm
